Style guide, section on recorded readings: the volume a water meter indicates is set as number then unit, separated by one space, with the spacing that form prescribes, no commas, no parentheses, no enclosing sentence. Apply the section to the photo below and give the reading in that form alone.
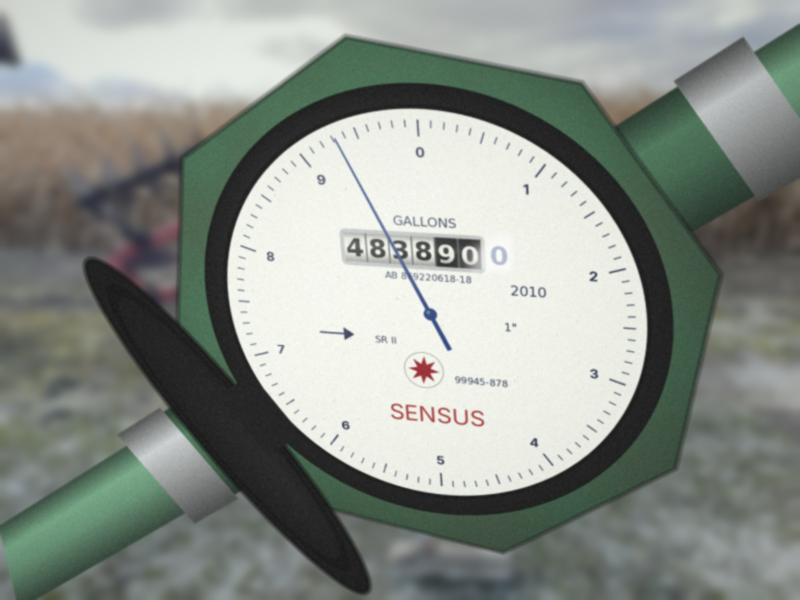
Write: 4838899.3 gal
